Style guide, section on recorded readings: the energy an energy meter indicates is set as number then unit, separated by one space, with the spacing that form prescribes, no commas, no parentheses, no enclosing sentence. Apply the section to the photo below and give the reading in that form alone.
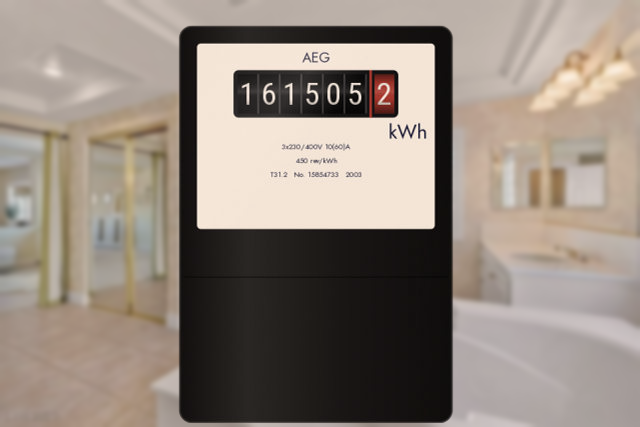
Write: 161505.2 kWh
